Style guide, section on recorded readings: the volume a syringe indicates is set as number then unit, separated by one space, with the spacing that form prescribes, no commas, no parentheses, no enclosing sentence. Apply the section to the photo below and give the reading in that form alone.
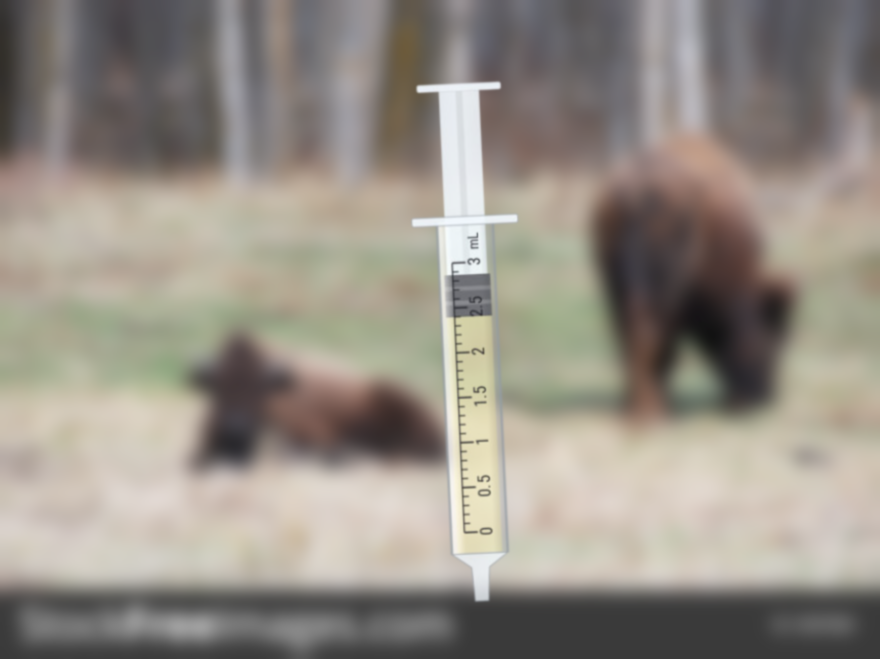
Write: 2.4 mL
